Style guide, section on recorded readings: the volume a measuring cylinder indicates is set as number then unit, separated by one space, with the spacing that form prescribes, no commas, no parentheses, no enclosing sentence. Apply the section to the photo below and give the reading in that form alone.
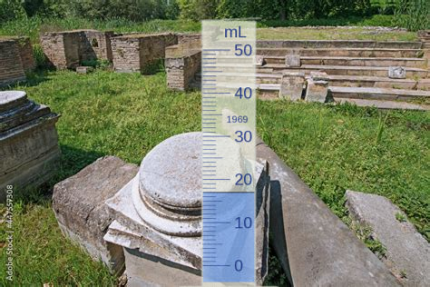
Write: 17 mL
